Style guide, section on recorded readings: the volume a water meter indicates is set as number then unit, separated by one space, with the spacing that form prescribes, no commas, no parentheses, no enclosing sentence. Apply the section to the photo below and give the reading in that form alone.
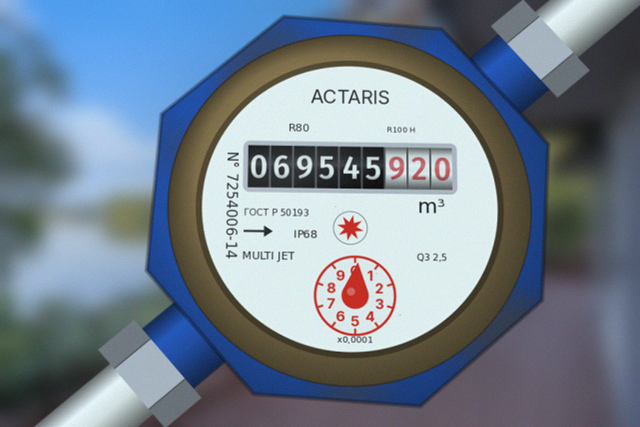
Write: 69545.9200 m³
